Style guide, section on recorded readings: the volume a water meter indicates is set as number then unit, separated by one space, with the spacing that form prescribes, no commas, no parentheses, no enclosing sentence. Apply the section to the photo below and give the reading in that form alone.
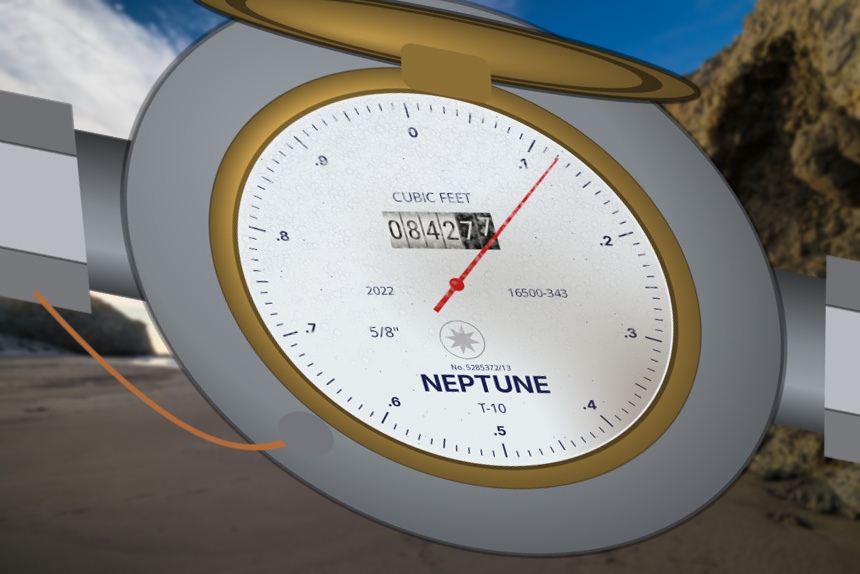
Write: 84277.12 ft³
